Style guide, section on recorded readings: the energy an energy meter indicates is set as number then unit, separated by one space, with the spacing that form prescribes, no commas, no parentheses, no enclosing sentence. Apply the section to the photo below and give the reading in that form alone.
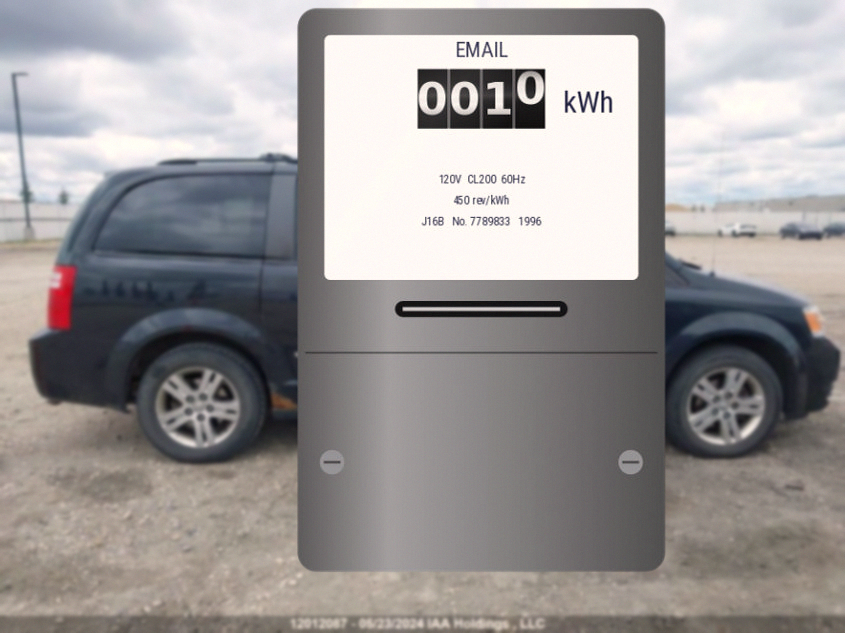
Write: 10 kWh
